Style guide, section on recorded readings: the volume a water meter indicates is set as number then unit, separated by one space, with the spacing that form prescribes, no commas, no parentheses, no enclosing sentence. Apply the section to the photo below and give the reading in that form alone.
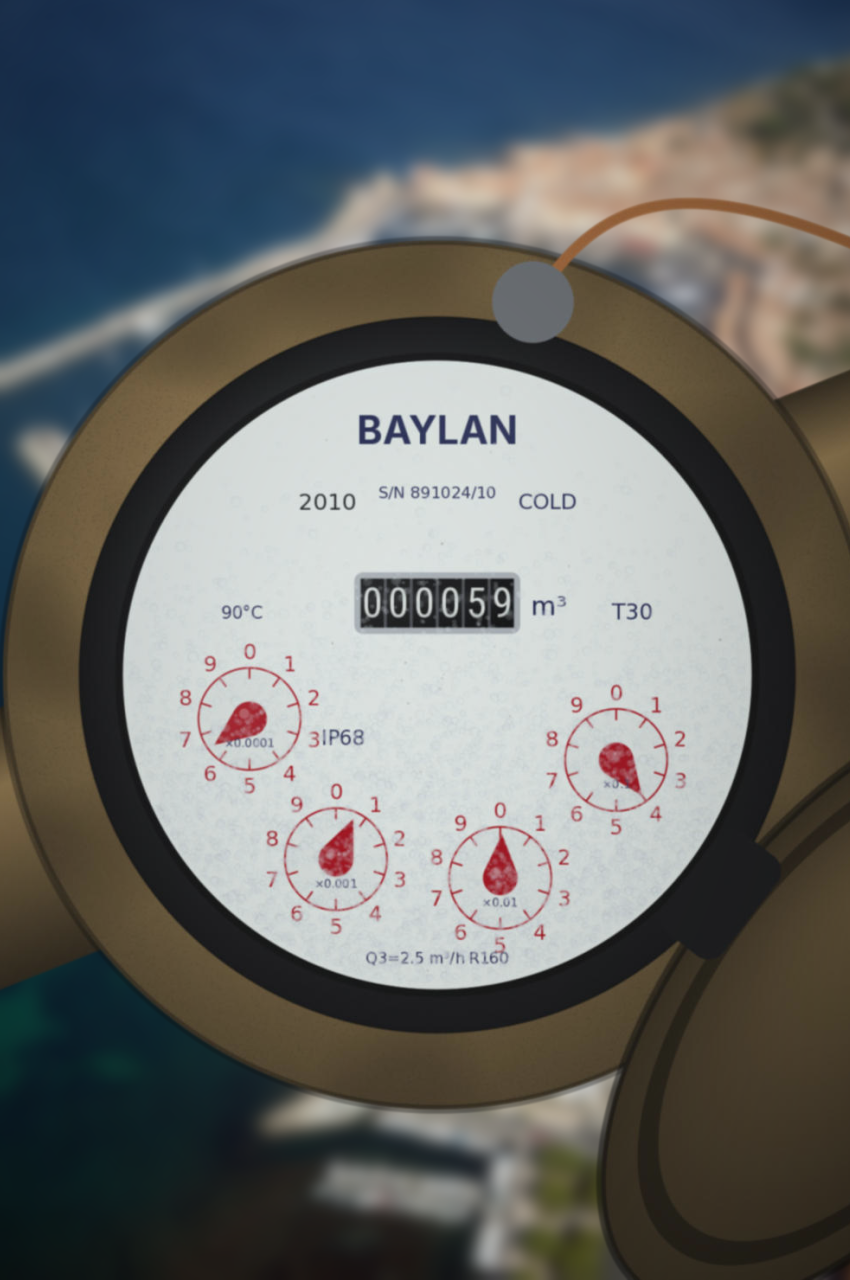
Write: 59.4006 m³
